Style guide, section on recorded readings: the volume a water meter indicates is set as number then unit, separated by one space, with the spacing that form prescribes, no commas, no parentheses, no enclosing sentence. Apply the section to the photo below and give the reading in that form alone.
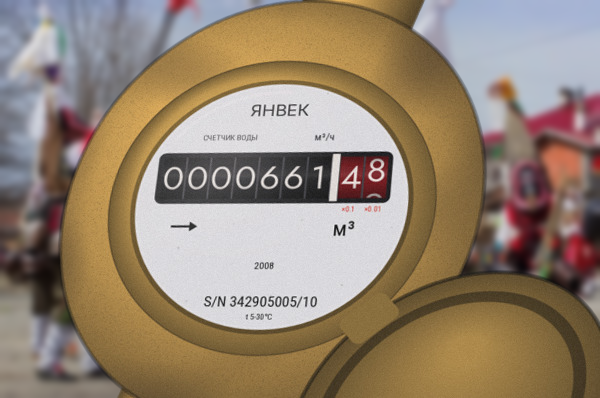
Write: 661.48 m³
